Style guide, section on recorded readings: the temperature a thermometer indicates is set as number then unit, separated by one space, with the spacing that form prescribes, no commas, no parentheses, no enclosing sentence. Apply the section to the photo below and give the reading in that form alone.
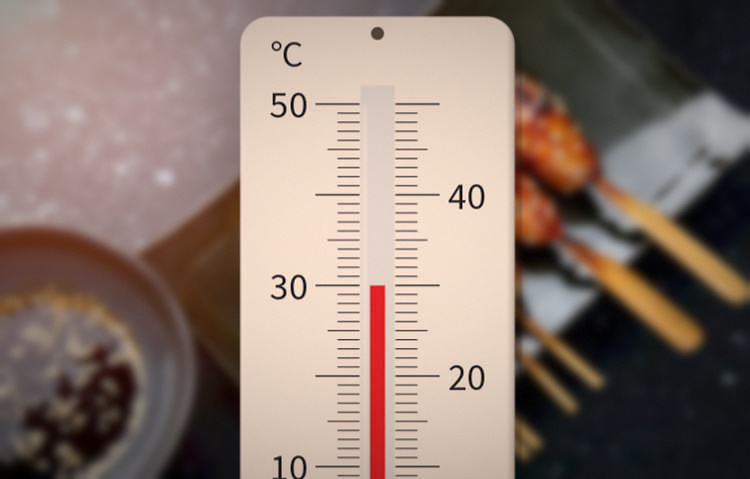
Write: 30 °C
